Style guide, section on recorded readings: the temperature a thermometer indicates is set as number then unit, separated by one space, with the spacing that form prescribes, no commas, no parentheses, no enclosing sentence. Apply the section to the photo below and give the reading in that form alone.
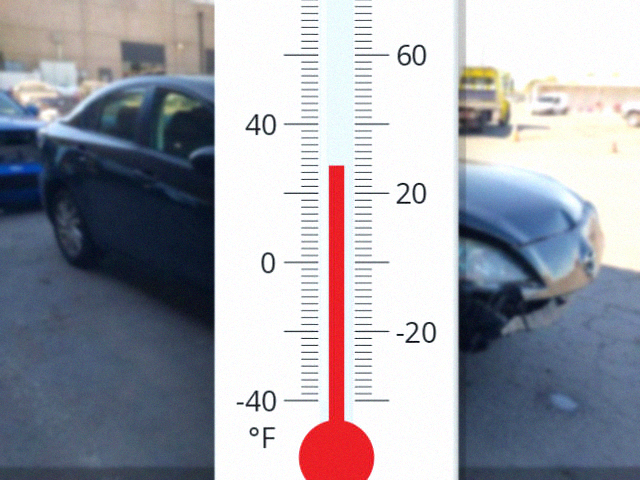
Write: 28 °F
